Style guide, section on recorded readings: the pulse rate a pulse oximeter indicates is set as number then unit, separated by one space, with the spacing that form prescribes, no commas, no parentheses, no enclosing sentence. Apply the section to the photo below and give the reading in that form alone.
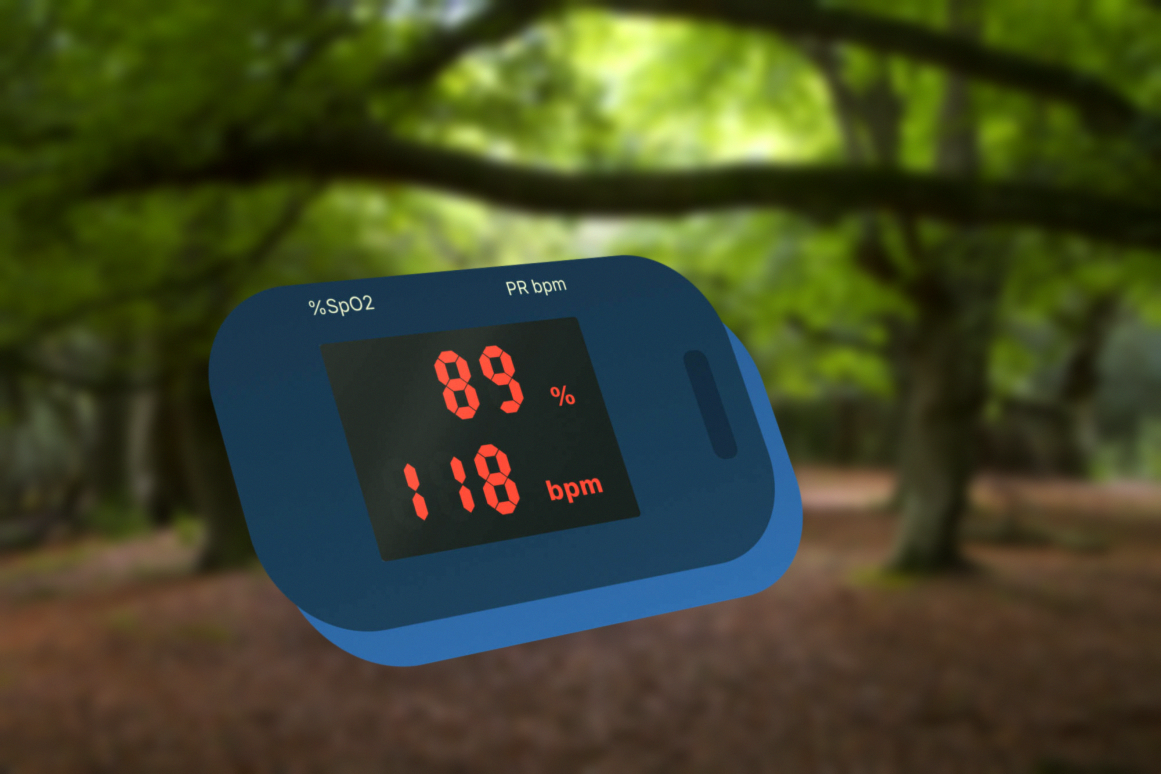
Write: 118 bpm
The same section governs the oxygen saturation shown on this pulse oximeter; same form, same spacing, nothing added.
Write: 89 %
